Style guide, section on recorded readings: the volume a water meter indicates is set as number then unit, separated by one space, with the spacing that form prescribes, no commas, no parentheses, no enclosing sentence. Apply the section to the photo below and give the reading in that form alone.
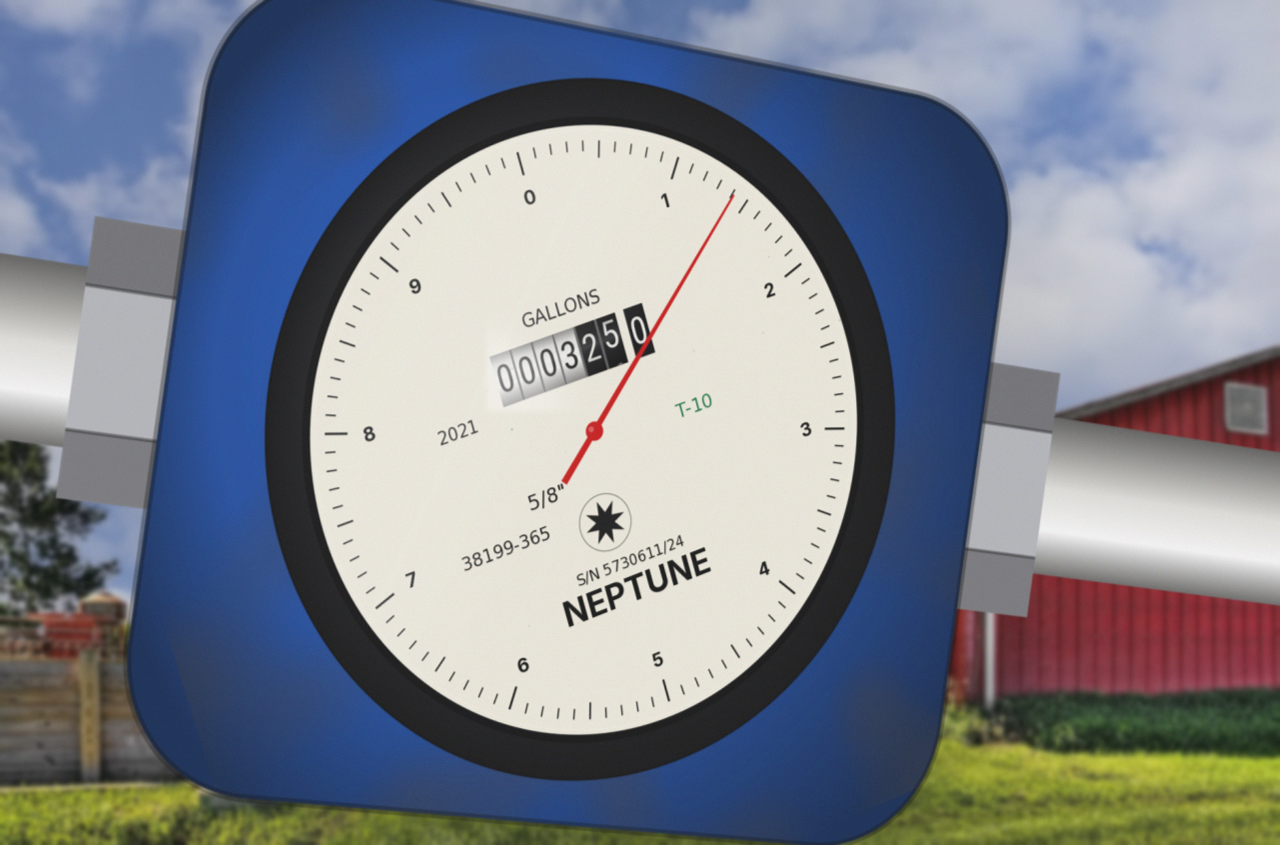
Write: 3251.4 gal
